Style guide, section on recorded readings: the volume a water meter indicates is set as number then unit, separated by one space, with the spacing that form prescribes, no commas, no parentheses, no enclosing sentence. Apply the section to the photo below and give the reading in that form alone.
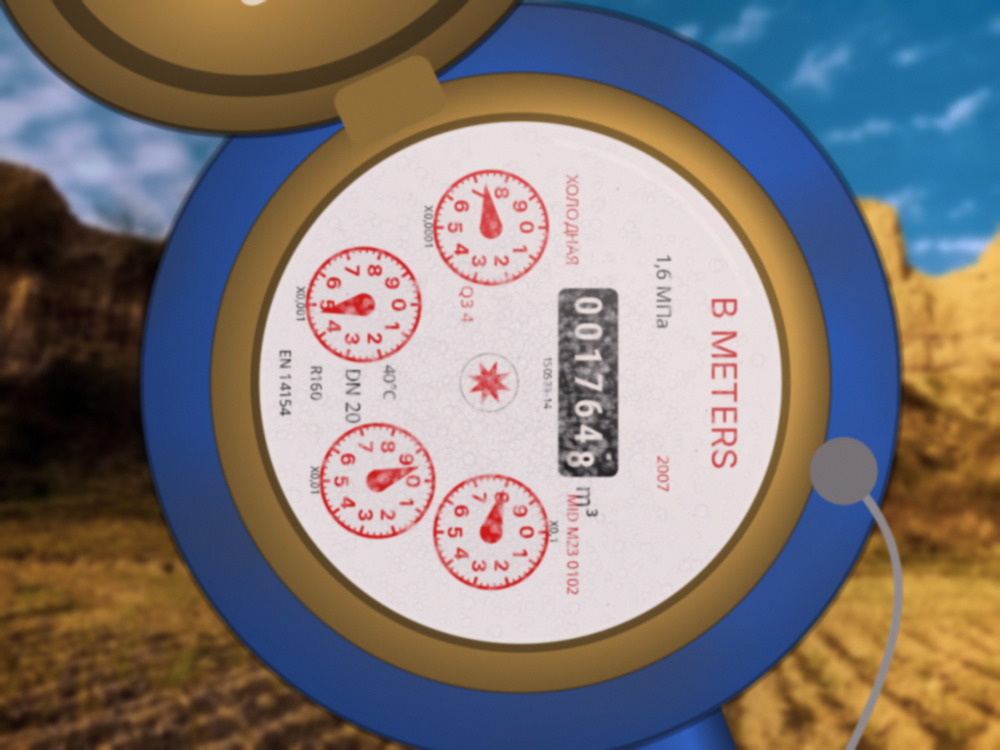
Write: 17647.7947 m³
